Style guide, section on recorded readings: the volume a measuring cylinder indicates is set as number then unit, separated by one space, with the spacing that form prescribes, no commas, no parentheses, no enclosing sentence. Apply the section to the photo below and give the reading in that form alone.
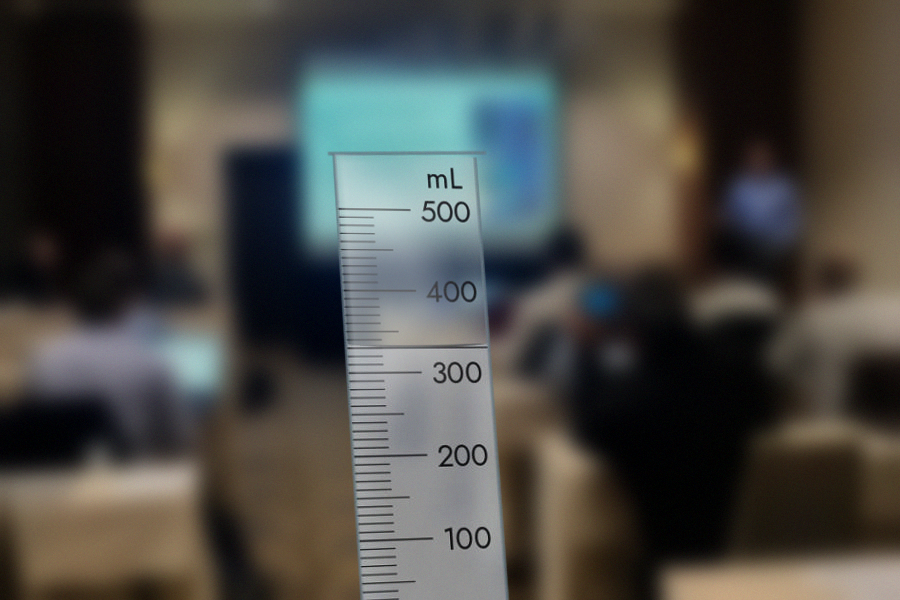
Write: 330 mL
